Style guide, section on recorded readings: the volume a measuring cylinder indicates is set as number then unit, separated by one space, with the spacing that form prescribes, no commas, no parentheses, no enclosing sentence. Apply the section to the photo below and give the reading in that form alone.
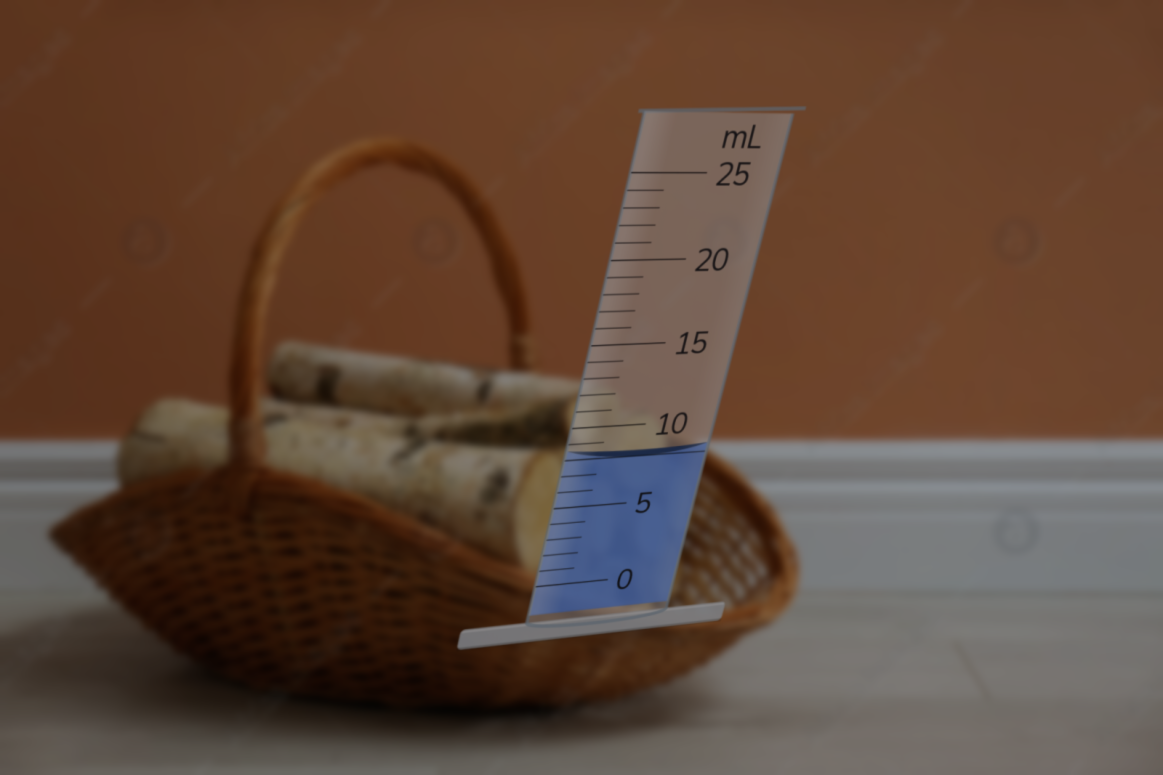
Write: 8 mL
